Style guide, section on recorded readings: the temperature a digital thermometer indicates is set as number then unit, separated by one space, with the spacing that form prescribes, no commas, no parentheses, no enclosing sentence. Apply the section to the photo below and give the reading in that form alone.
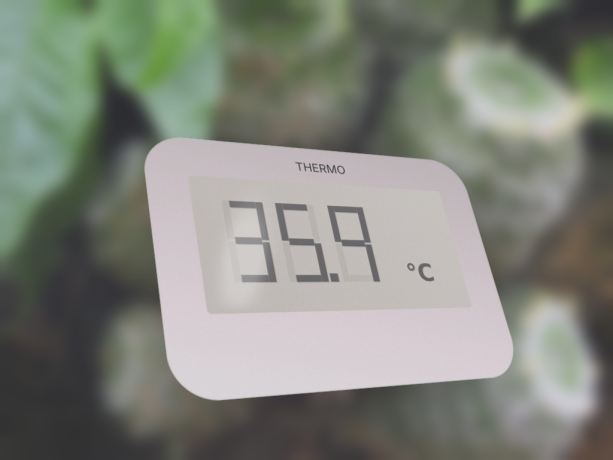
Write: 35.9 °C
